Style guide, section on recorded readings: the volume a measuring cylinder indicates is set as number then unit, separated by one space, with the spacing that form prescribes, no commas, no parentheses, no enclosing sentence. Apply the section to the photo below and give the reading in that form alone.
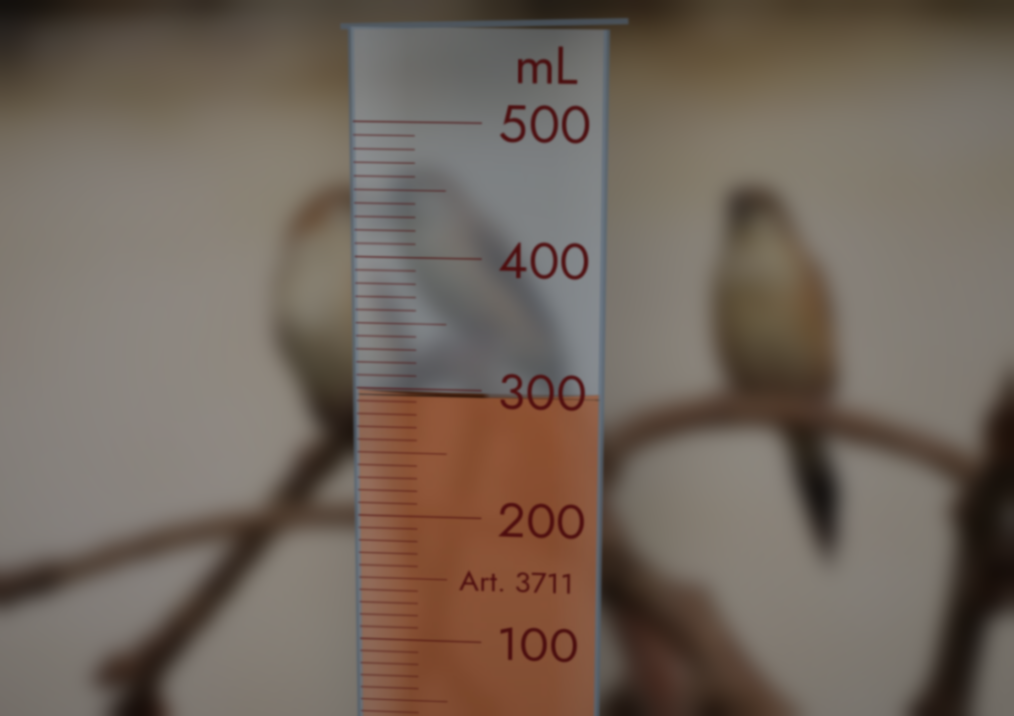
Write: 295 mL
